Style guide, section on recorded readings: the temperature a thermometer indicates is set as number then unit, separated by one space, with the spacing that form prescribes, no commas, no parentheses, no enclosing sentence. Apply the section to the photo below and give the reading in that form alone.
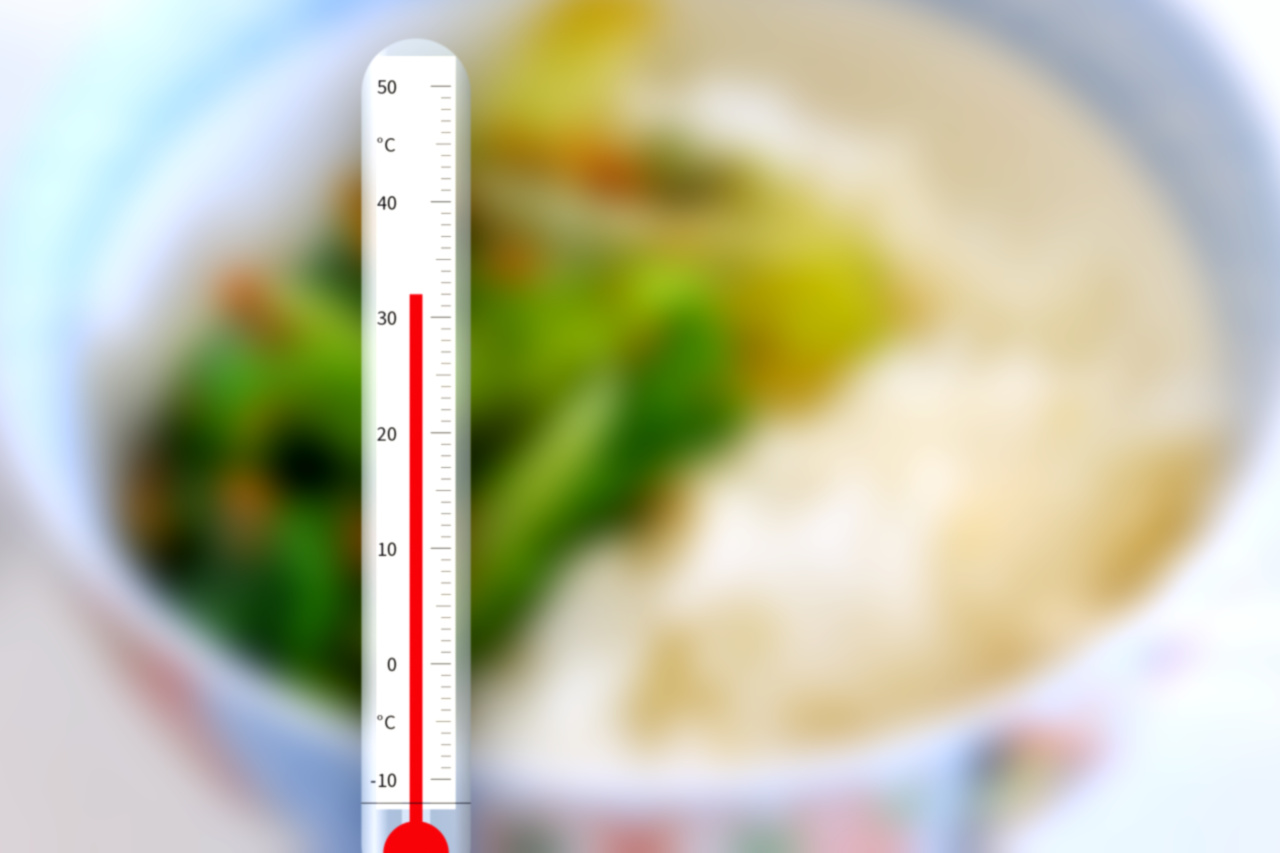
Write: 32 °C
